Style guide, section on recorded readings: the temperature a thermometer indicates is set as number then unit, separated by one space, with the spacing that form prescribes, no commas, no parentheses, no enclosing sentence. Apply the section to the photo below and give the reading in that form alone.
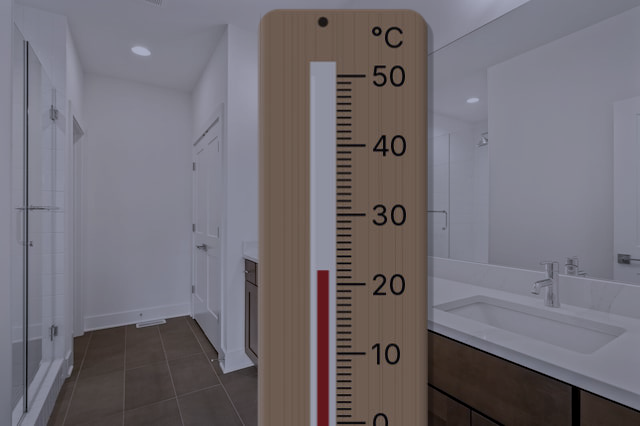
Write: 22 °C
